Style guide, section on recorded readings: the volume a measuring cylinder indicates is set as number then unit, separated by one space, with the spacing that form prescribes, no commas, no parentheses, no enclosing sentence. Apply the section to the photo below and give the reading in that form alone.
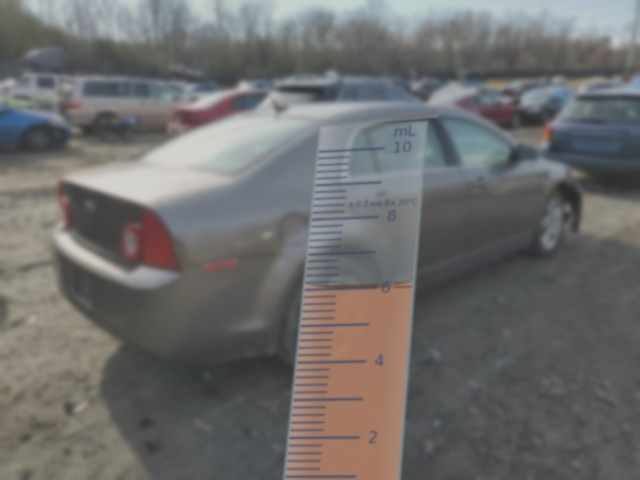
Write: 6 mL
